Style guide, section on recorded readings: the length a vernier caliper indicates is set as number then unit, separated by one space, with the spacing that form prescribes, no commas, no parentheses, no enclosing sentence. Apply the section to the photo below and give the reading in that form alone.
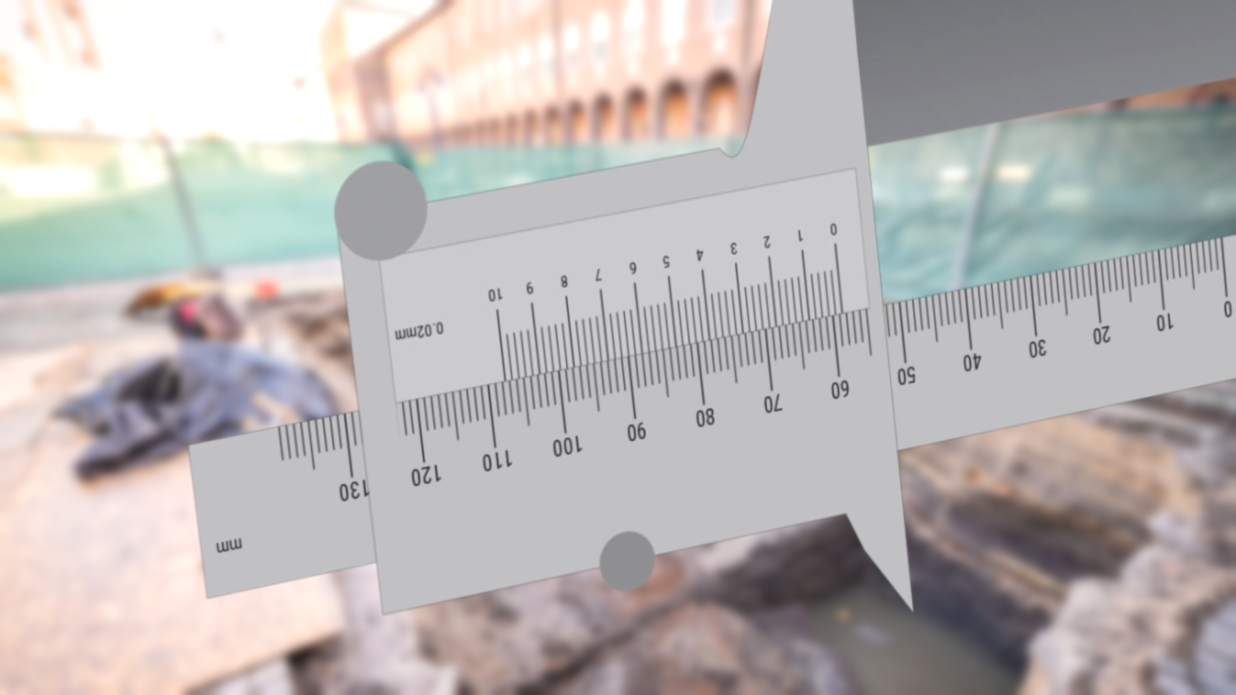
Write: 58.6 mm
